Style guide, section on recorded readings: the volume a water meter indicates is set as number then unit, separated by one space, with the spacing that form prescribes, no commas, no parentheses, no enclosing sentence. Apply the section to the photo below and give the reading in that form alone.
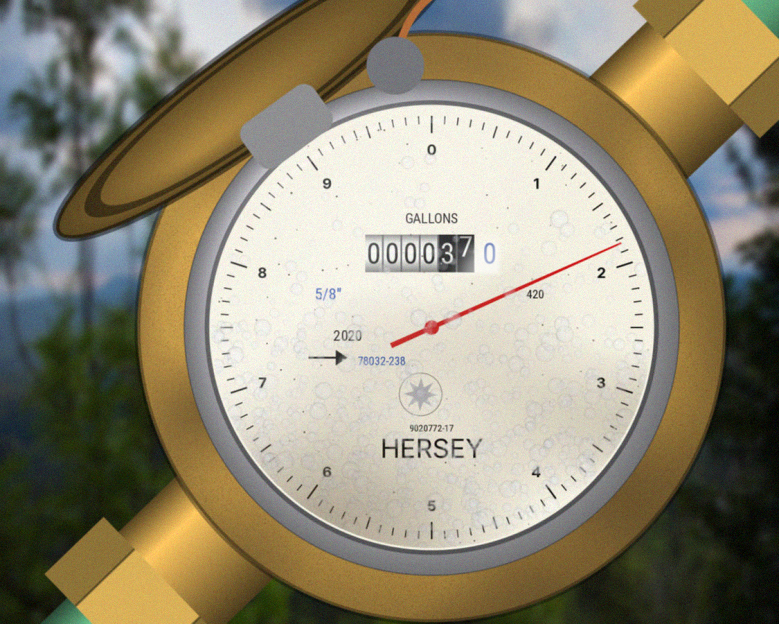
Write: 371.8 gal
